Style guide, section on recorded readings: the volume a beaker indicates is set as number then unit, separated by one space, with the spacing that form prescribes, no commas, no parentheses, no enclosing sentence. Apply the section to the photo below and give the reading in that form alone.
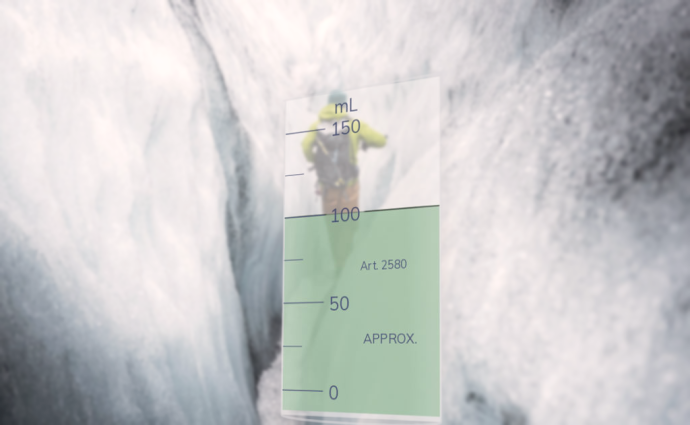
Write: 100 mL
